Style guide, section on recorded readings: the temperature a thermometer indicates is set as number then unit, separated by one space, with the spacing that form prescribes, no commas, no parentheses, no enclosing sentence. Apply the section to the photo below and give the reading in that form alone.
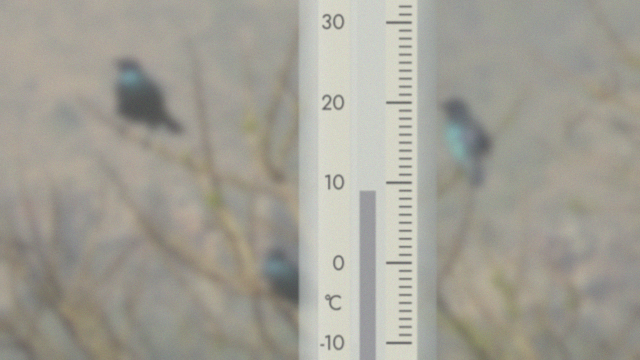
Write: 9 °C
